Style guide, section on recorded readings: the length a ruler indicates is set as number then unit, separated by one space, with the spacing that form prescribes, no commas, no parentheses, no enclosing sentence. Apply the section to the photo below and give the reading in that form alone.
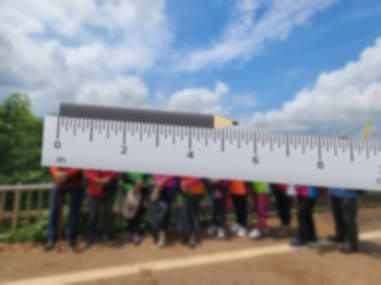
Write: 5.5 in
